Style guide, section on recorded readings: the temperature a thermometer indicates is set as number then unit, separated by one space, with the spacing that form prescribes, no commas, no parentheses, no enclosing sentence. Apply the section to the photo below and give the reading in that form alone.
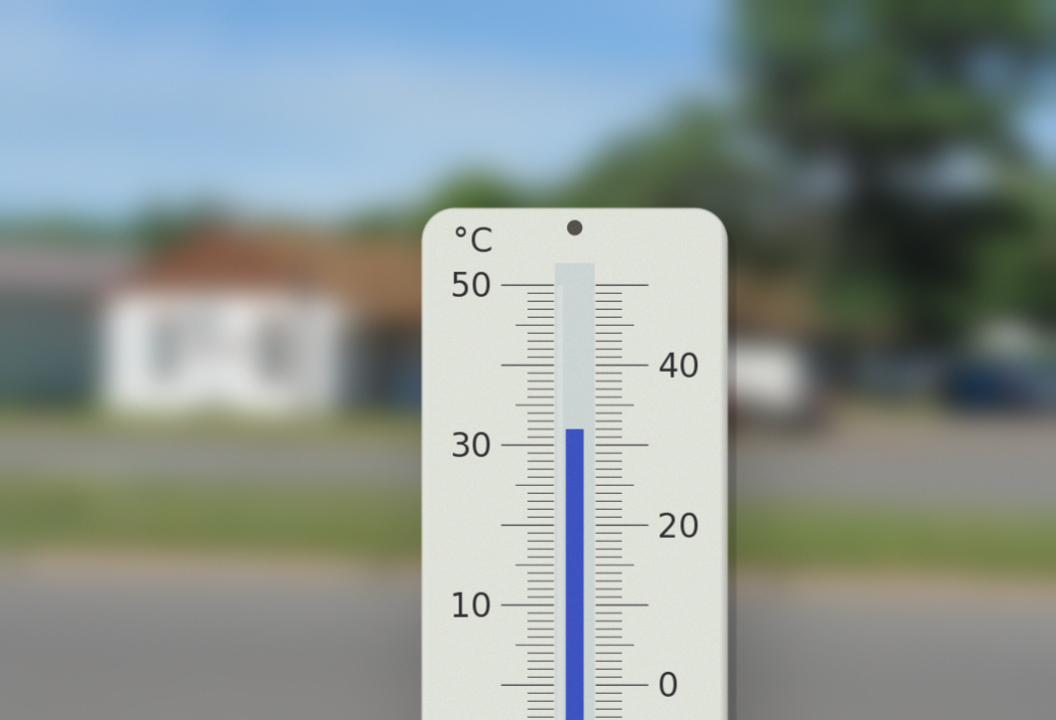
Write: 32 °C
